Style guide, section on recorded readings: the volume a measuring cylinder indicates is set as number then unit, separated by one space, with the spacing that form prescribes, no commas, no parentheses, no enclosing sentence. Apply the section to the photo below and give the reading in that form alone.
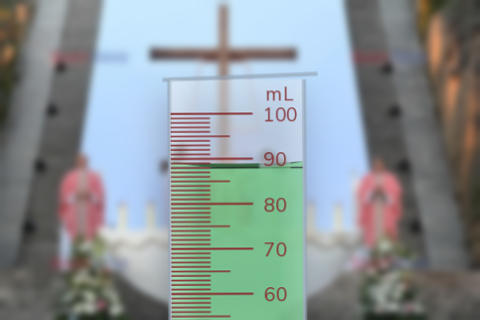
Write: 88 mL
